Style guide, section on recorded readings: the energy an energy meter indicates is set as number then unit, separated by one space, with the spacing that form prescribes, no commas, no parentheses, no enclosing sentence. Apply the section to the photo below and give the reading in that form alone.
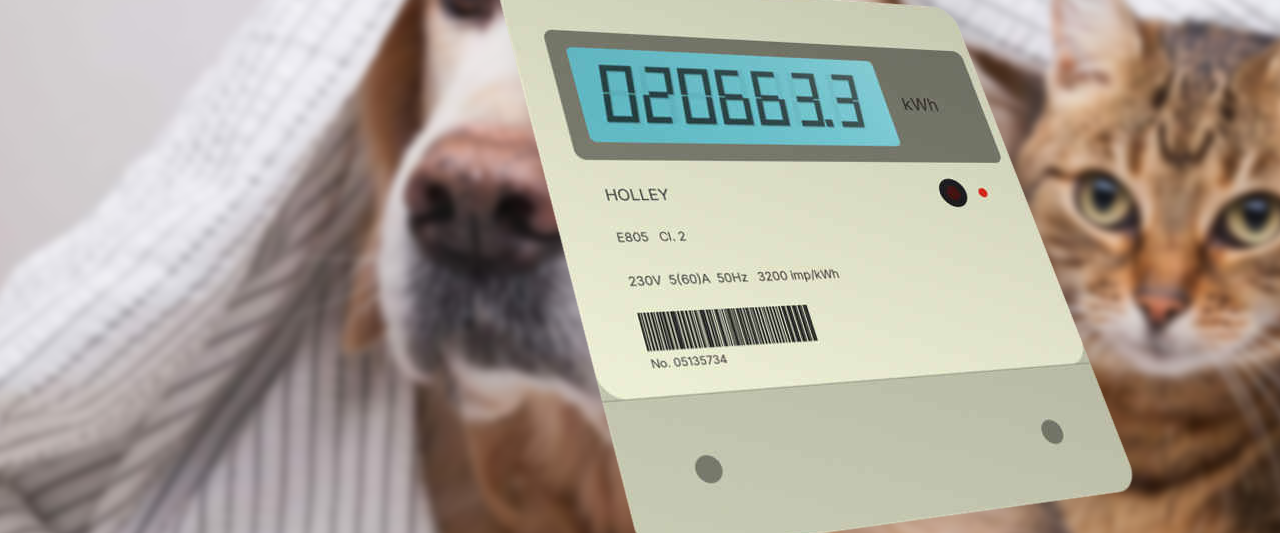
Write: 20663.3 kWh
